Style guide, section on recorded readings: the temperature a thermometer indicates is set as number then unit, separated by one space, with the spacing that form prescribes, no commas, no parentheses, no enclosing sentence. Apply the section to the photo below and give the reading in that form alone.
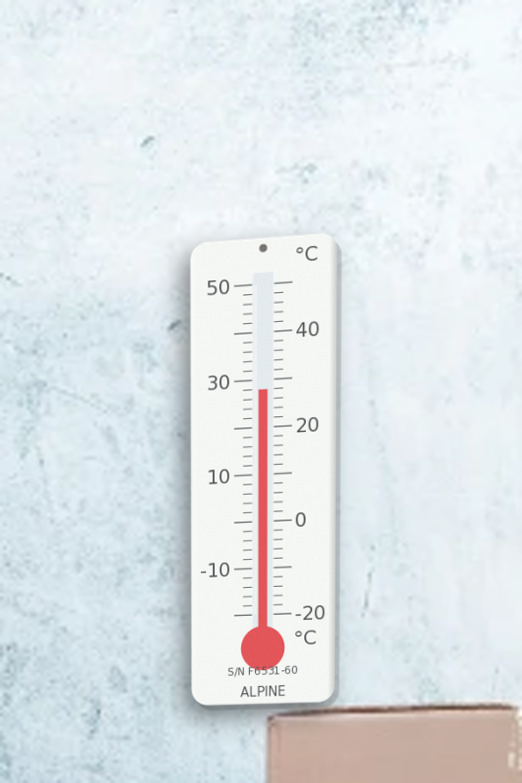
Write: 28 °C
